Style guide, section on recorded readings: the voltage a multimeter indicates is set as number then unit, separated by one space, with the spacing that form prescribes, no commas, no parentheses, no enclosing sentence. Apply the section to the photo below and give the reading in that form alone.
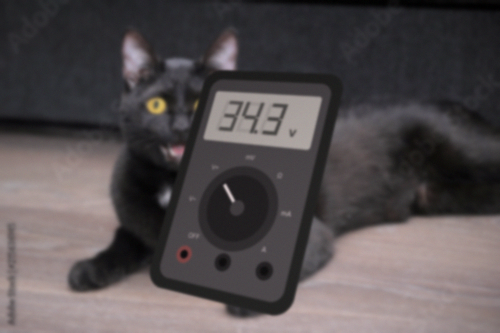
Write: 34.3 V
